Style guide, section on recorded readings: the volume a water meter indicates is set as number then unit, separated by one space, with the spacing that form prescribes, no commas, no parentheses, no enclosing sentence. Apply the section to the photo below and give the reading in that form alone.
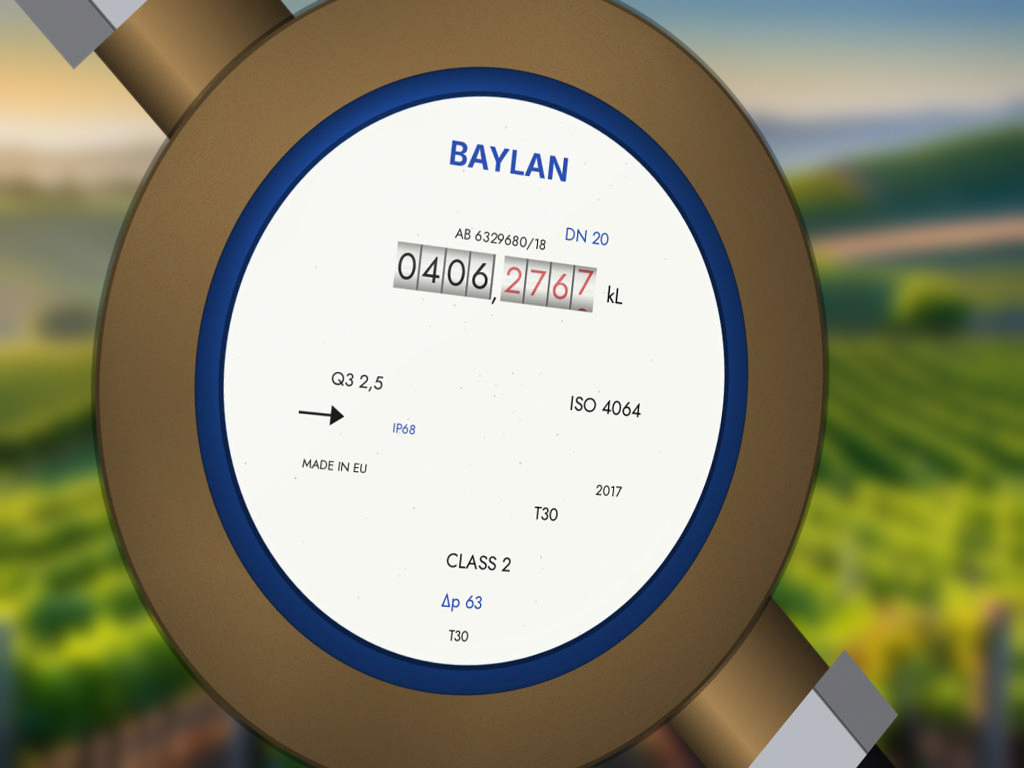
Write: 406.2767 kL
